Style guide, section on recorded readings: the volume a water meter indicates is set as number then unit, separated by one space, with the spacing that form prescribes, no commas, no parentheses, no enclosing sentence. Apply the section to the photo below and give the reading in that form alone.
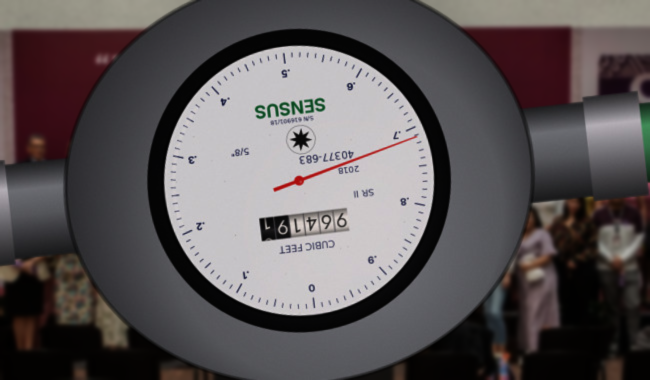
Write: 964190.71 ft³
